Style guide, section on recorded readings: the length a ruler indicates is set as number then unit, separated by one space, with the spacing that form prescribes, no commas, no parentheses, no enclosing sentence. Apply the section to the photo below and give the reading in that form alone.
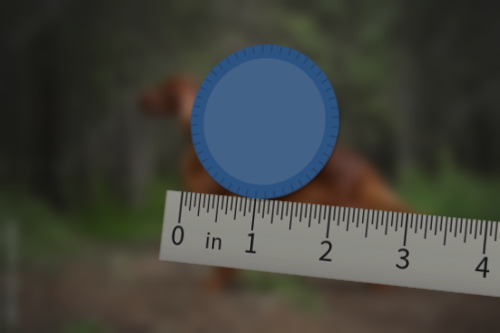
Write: 2 in
